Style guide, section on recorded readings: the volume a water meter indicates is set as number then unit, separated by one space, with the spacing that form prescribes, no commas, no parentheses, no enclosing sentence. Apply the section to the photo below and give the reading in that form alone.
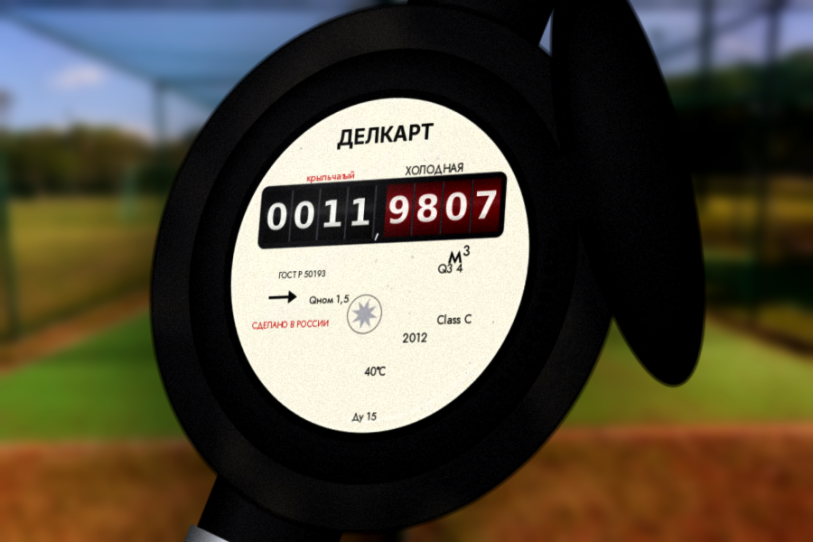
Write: 11.9807 m³
